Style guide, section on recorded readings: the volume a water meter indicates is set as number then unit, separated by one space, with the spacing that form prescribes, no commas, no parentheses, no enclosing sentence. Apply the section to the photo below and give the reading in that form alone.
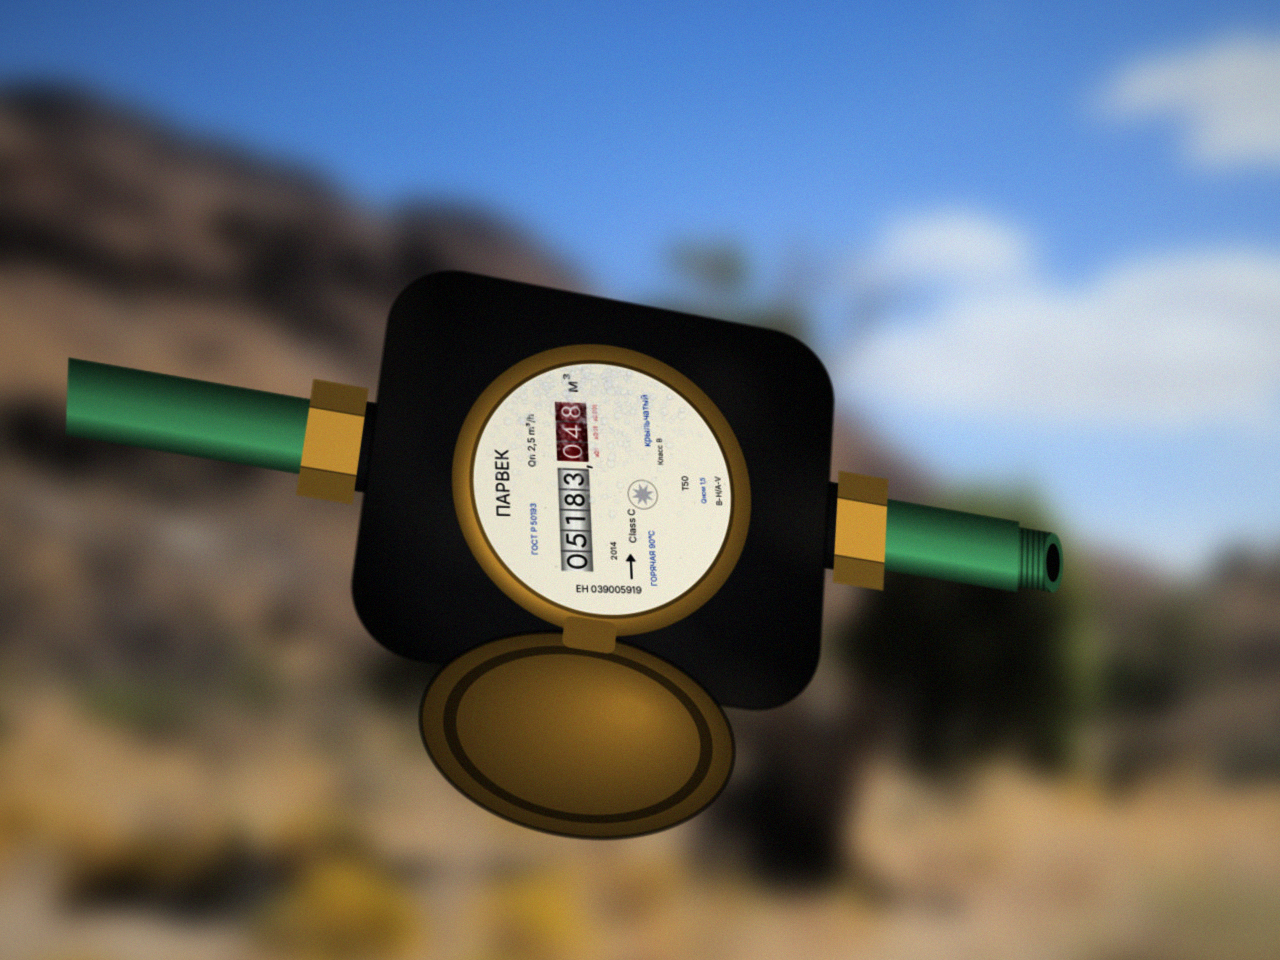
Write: 5183.048 m³
